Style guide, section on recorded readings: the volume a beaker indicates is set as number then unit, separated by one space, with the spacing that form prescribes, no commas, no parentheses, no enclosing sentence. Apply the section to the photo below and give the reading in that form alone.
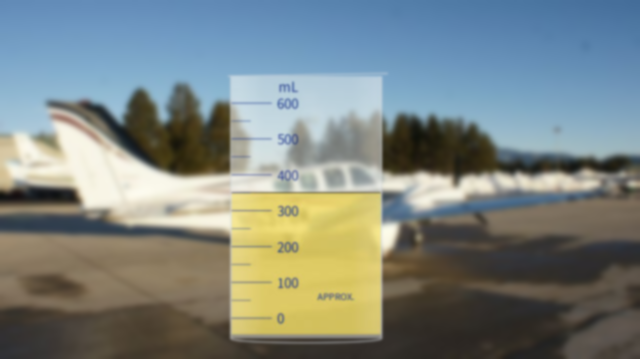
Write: 350 mL
